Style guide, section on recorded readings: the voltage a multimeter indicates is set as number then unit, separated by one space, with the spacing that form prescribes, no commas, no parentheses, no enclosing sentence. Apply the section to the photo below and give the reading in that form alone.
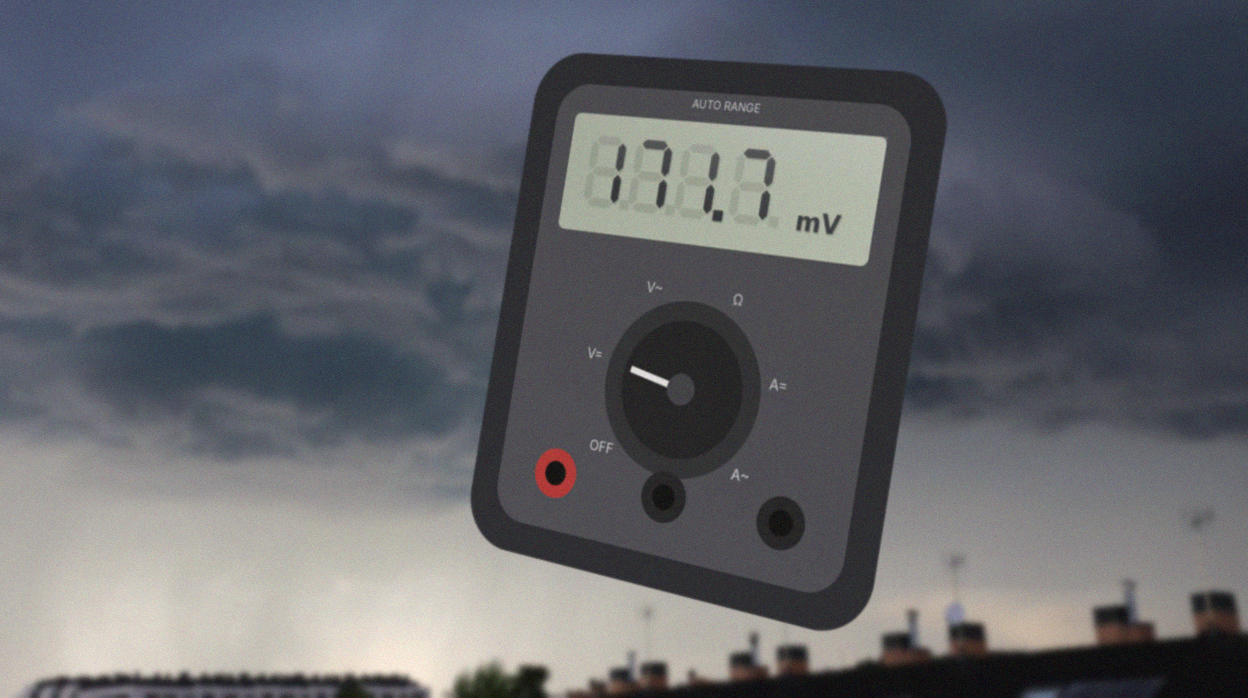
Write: 171.7 mV
